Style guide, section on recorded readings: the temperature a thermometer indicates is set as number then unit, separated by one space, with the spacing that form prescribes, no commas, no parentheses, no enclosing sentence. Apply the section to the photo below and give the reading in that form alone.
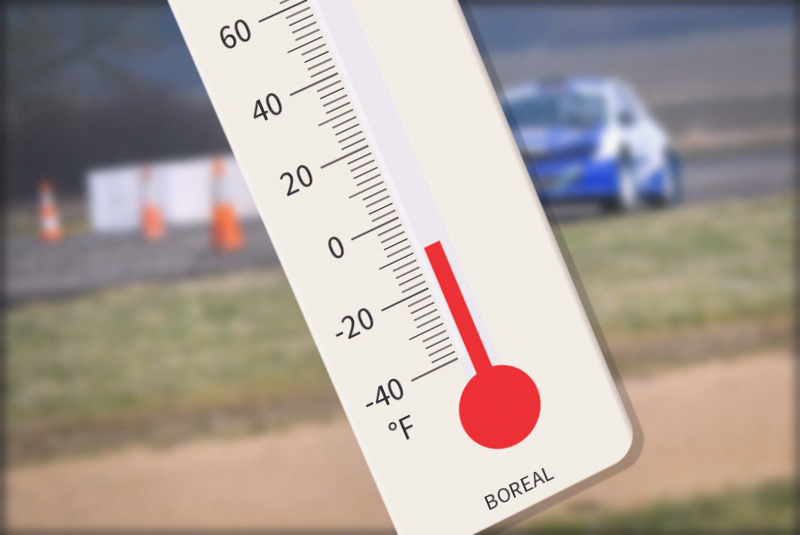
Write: -10 °F
